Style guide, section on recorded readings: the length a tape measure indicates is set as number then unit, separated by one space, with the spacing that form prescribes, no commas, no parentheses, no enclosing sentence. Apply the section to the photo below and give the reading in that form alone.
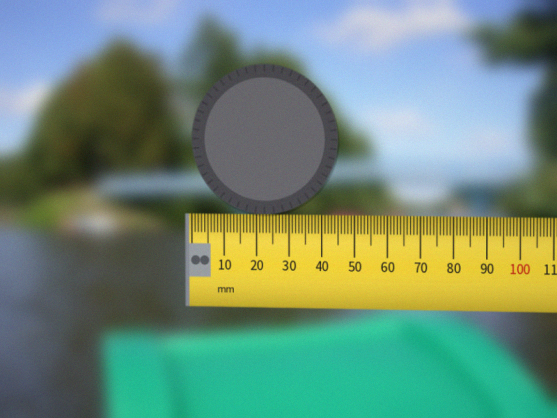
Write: 45 mm
